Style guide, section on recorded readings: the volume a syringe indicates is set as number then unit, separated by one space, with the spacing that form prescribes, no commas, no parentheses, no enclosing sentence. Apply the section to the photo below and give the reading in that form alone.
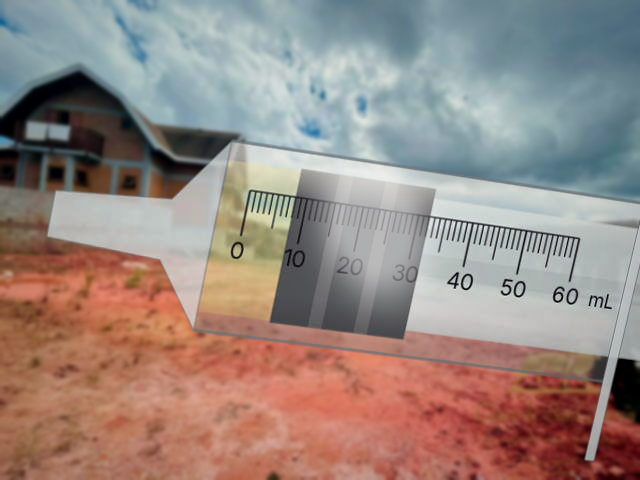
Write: 8 mL
